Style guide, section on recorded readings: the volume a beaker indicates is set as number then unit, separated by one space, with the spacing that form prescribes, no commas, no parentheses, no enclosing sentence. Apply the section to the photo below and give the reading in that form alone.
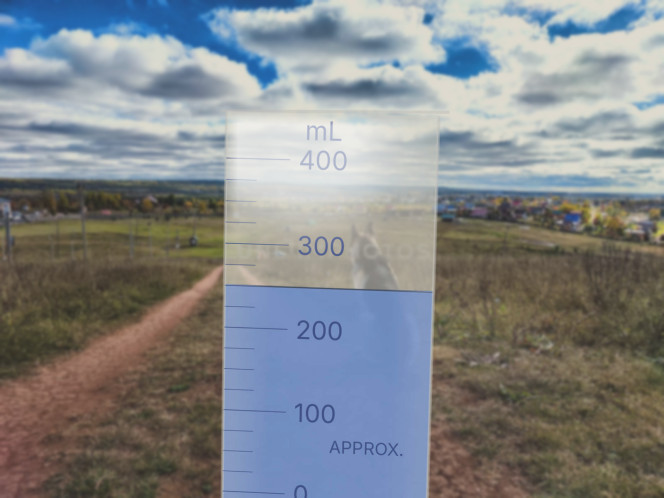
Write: 250 mL
